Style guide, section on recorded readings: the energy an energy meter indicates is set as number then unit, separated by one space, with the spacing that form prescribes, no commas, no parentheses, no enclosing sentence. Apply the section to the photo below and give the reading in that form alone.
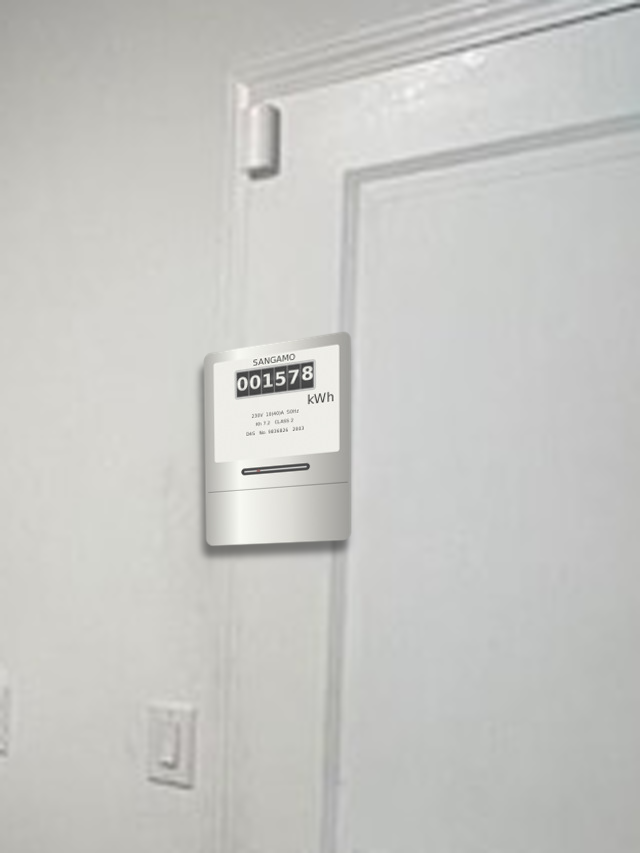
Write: 1578 kWh
